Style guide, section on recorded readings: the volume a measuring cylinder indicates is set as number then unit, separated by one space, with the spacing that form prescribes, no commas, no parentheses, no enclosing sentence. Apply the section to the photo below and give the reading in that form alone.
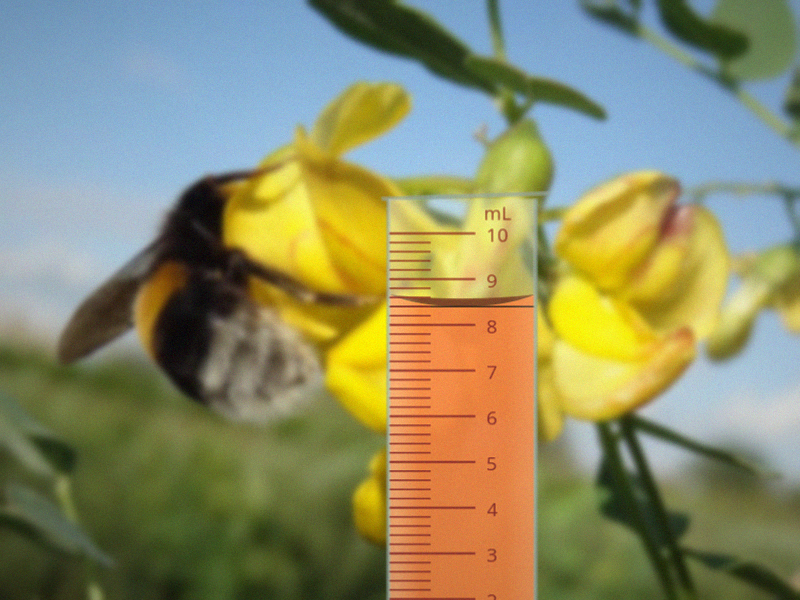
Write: 8.4 mL
